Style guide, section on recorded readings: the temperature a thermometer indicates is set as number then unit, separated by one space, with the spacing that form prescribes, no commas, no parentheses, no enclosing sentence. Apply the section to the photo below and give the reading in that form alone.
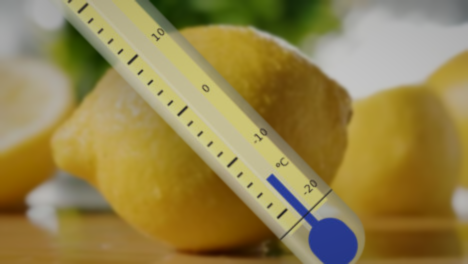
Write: -15 °C
